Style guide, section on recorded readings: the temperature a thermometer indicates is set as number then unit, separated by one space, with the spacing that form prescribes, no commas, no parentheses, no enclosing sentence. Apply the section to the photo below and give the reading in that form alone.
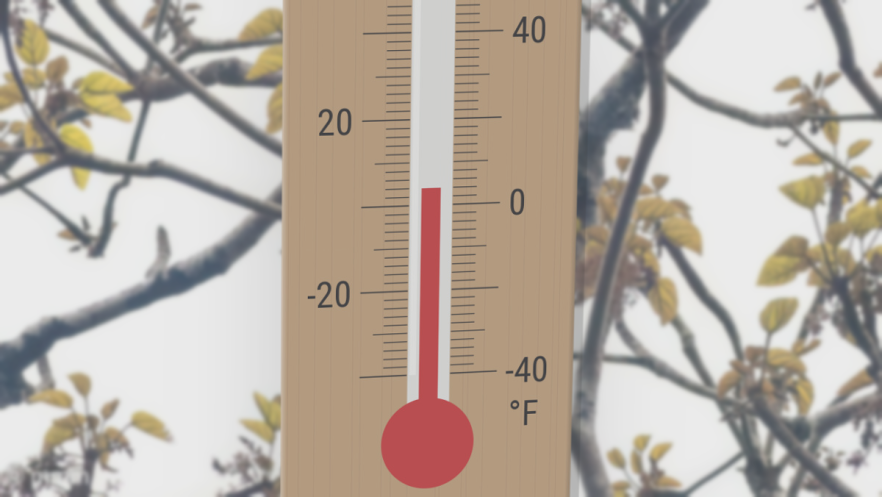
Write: 4 °F
